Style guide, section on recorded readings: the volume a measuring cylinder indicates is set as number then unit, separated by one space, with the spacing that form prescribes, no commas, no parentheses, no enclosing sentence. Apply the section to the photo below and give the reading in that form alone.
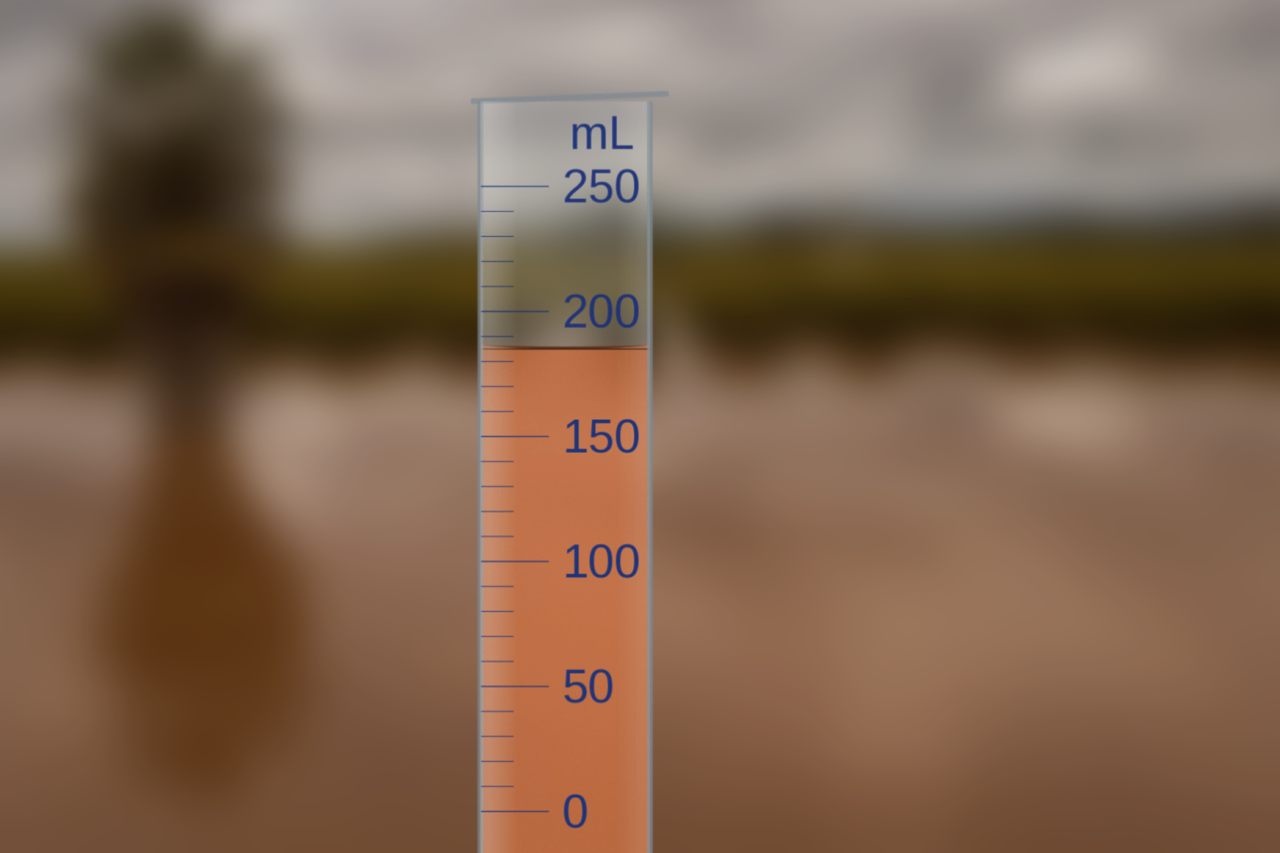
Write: 185 mL
